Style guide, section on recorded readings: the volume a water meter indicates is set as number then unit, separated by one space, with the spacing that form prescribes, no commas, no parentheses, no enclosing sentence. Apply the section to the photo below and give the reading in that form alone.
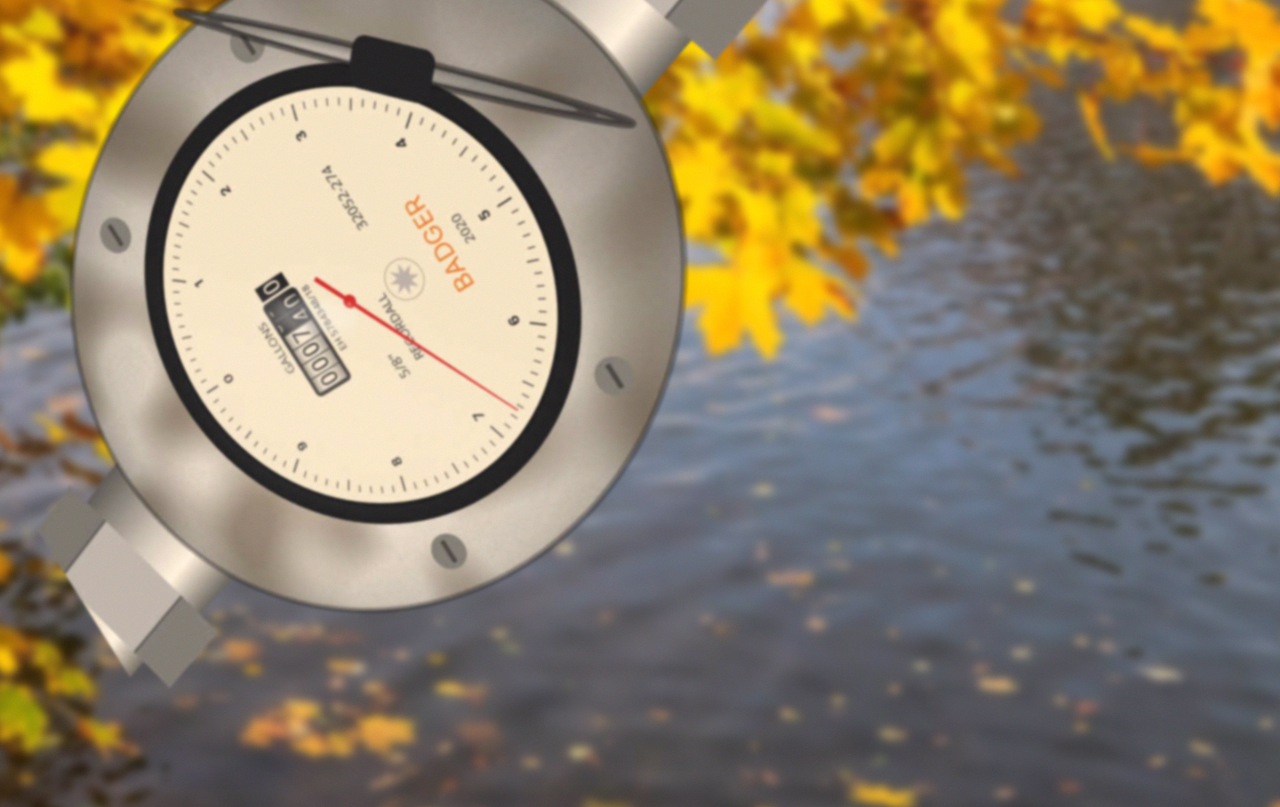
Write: 7396.7 gal
